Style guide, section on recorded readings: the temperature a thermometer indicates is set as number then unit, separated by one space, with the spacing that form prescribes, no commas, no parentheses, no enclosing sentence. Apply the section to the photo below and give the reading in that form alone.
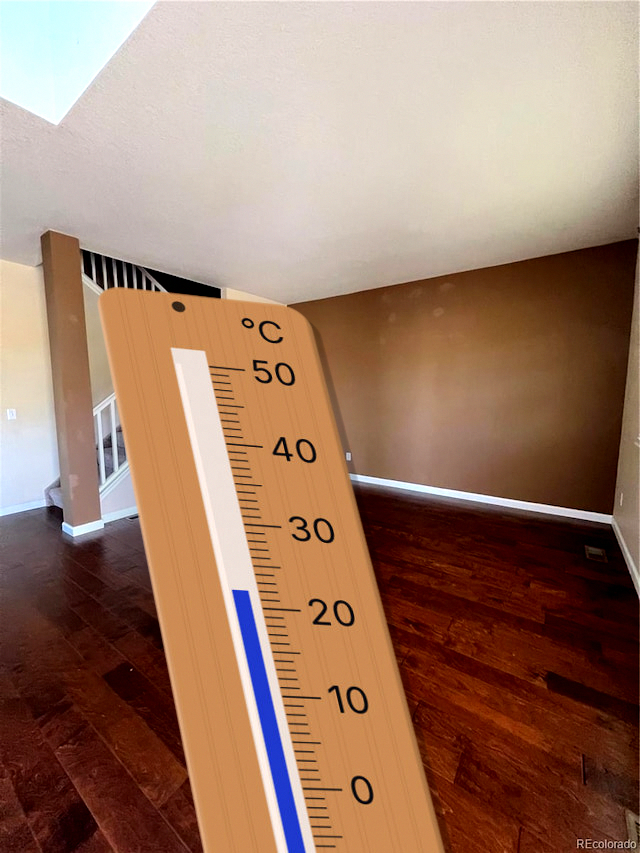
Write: 22 °C
